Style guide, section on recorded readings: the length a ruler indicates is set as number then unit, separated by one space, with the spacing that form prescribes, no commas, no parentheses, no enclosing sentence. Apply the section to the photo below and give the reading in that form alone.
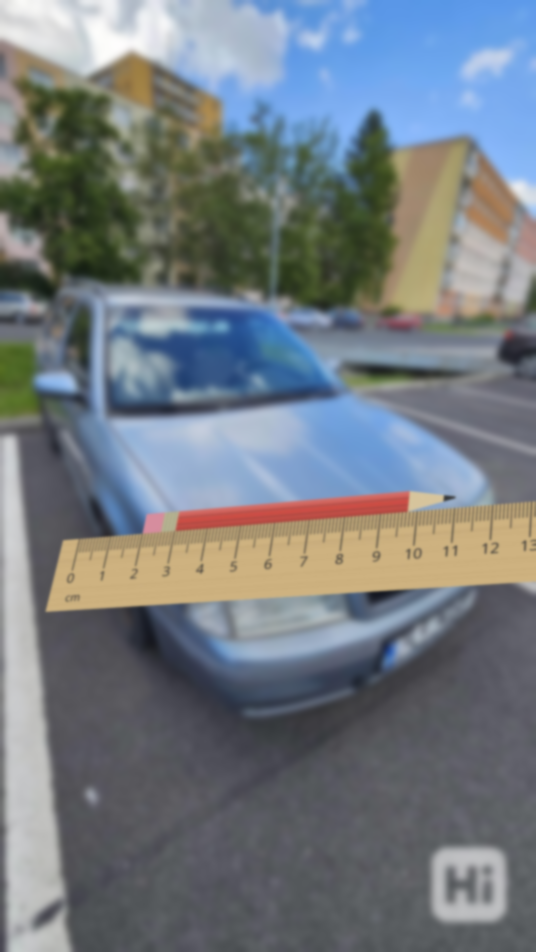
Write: 9 cm
